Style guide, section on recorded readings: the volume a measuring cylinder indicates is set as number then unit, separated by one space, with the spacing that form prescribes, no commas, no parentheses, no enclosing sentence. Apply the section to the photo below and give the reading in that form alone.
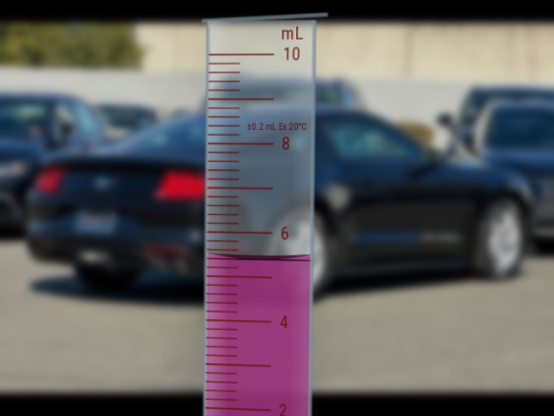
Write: 5.4 mL
